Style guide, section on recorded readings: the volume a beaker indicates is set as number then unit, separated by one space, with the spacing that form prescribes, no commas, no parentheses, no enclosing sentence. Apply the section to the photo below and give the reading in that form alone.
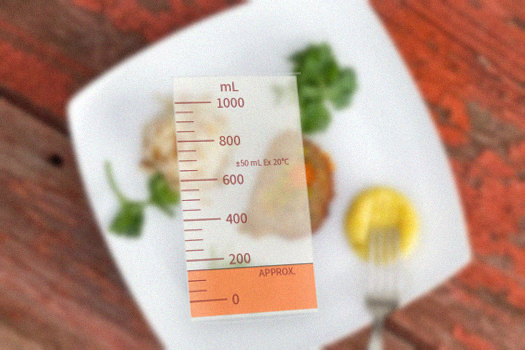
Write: 150 mL
